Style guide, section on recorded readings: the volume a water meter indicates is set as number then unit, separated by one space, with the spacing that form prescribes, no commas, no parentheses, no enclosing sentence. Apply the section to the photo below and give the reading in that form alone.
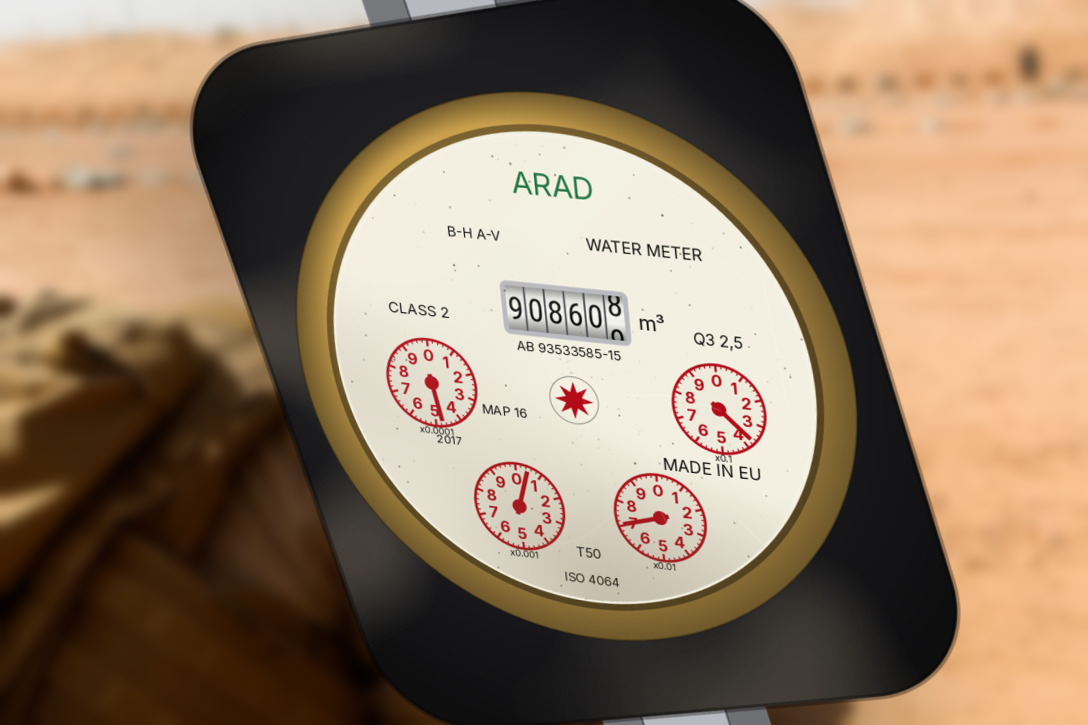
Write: 908608.3704 m³
